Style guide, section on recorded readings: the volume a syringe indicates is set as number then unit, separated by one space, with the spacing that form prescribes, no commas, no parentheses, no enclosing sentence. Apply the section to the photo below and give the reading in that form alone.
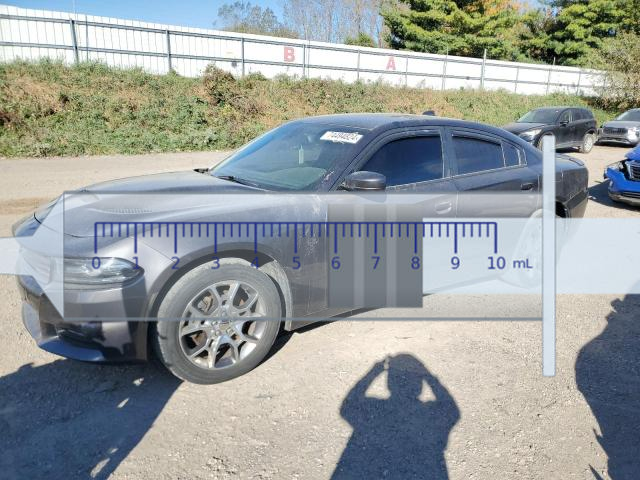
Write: 5.8 mL
